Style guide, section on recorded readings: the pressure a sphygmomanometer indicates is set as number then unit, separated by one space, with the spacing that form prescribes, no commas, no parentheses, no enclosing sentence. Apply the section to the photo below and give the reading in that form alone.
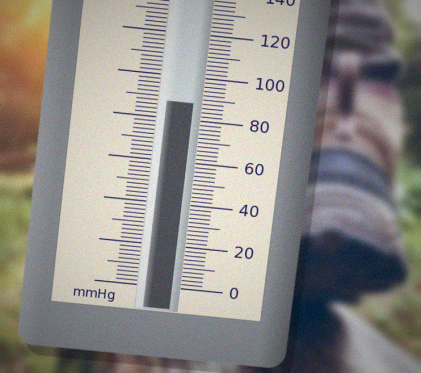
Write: 88 mmHg
